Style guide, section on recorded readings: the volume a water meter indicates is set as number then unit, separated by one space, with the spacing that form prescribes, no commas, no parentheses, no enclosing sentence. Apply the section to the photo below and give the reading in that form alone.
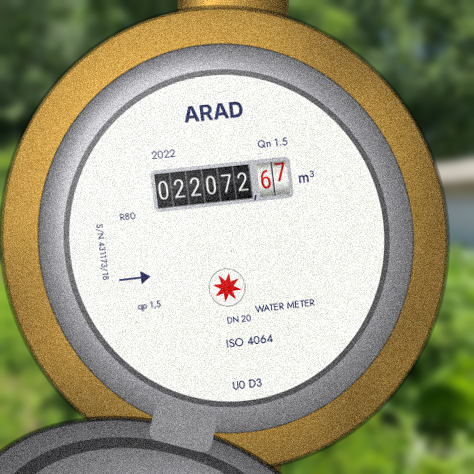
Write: 22072.67 m³
